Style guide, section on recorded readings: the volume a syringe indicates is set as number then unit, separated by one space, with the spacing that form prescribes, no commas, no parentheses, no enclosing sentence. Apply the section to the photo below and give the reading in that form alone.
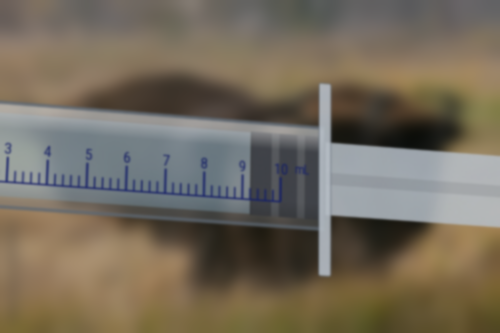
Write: 9.2 mL
